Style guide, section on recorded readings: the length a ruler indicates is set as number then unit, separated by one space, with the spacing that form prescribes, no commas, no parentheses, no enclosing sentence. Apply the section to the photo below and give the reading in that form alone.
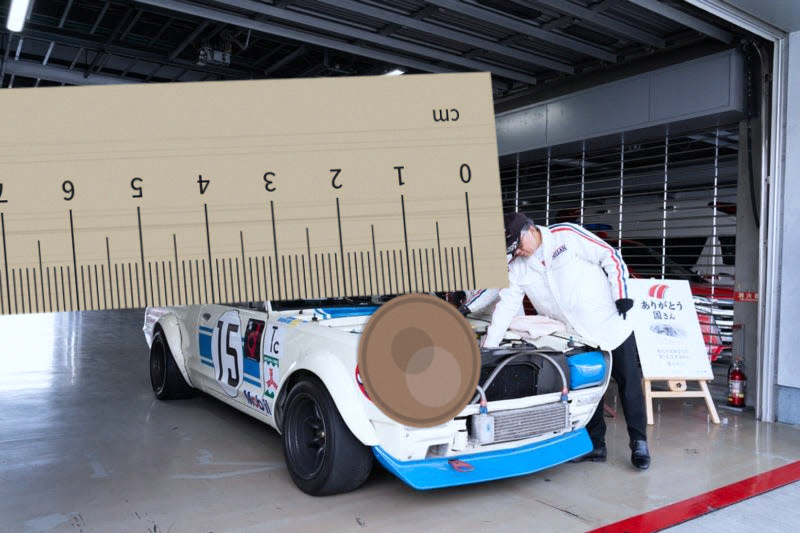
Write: 1.9 cm
